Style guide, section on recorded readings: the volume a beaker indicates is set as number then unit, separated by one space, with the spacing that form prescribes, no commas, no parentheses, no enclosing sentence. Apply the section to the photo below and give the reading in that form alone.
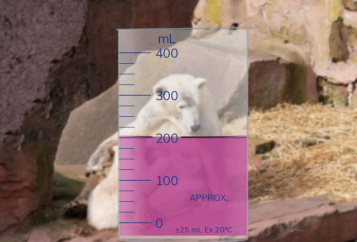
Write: 200 mL
